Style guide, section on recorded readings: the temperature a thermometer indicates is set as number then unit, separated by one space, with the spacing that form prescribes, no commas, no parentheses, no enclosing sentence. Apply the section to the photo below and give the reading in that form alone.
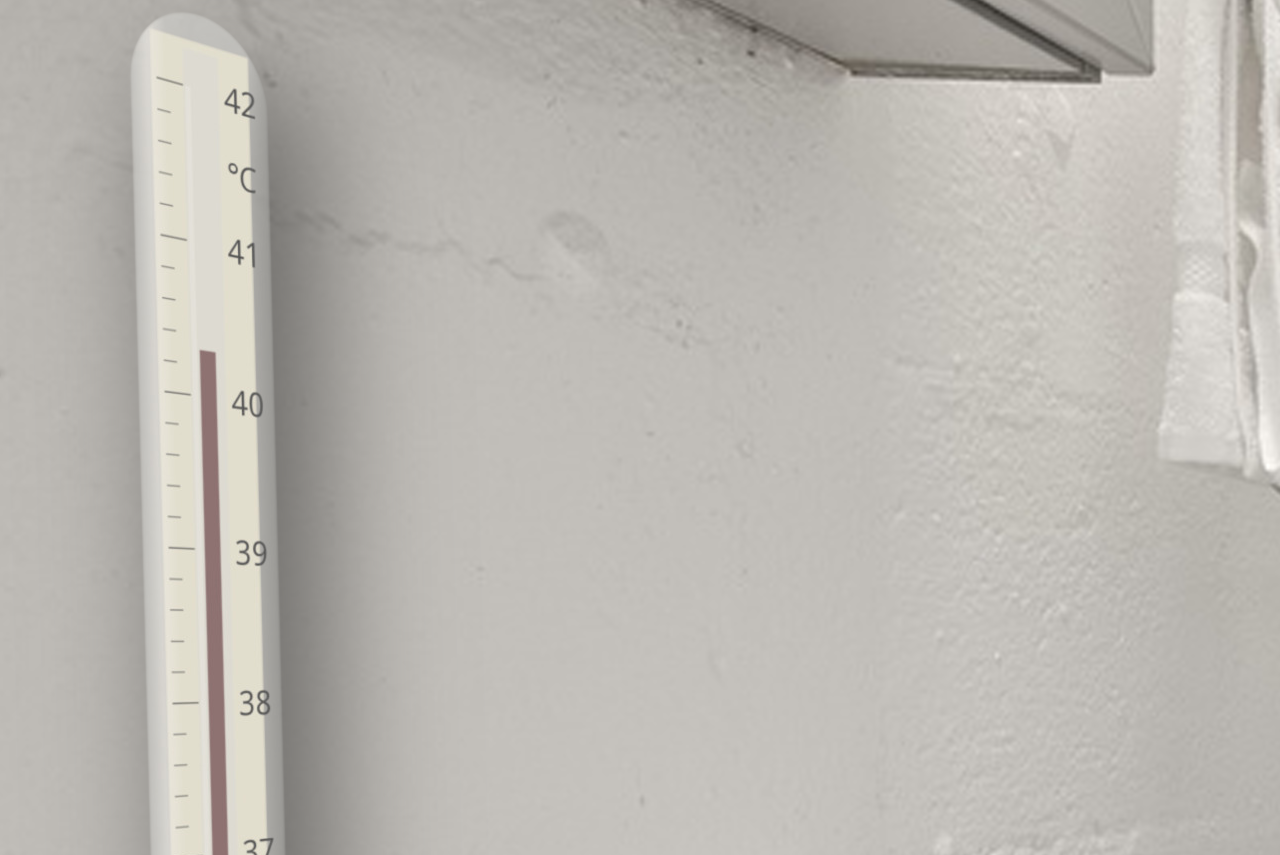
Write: 40.3 °C
